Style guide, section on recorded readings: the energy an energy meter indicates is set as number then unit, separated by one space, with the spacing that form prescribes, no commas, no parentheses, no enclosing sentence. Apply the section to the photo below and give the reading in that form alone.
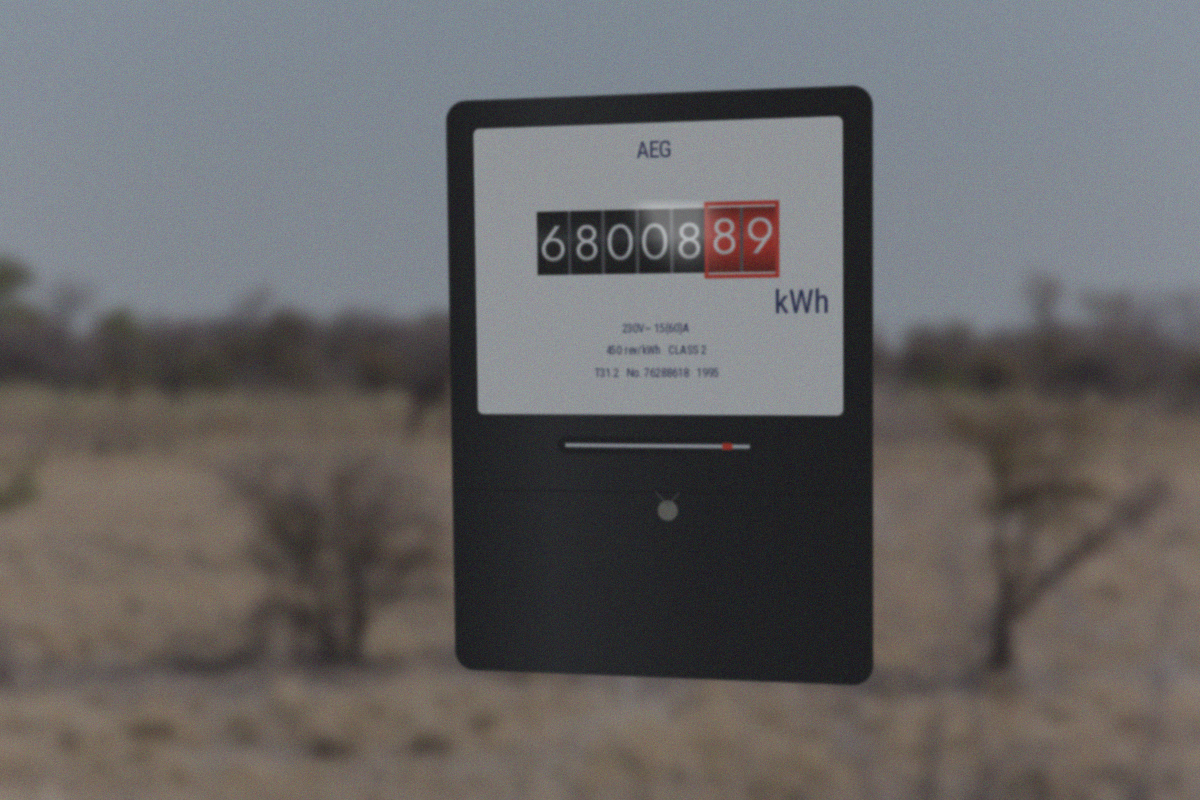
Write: 68008.89 kWh
